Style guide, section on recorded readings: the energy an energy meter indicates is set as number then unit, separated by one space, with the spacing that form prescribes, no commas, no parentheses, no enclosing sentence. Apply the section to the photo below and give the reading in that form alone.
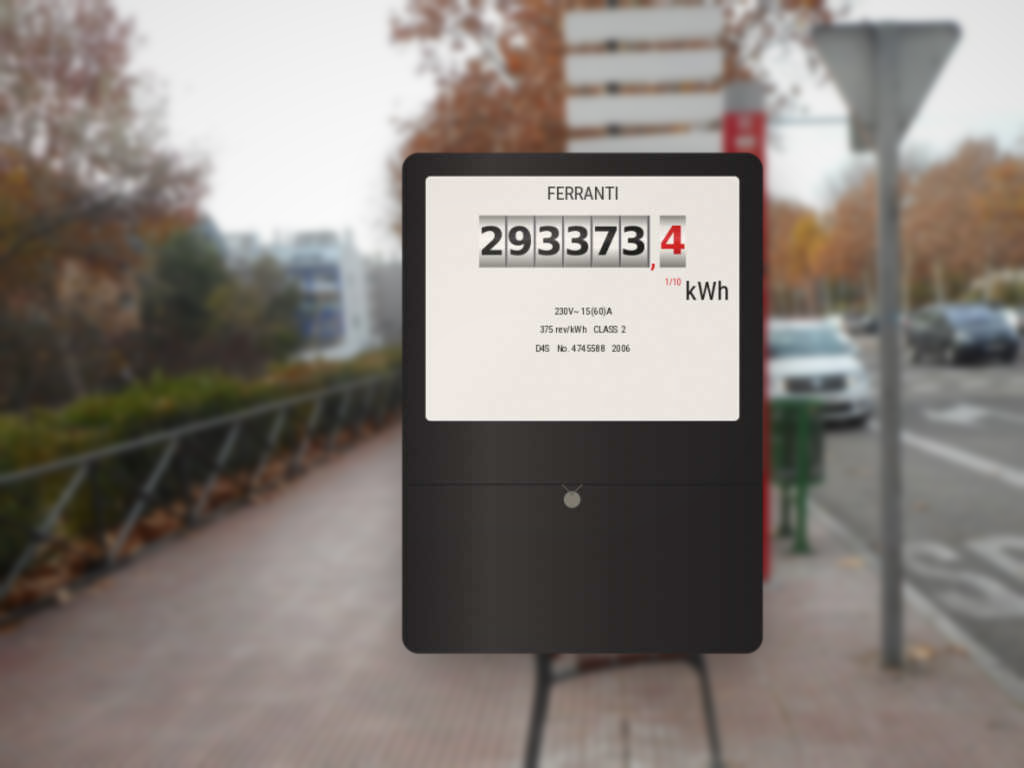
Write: 293373.4 kWh
